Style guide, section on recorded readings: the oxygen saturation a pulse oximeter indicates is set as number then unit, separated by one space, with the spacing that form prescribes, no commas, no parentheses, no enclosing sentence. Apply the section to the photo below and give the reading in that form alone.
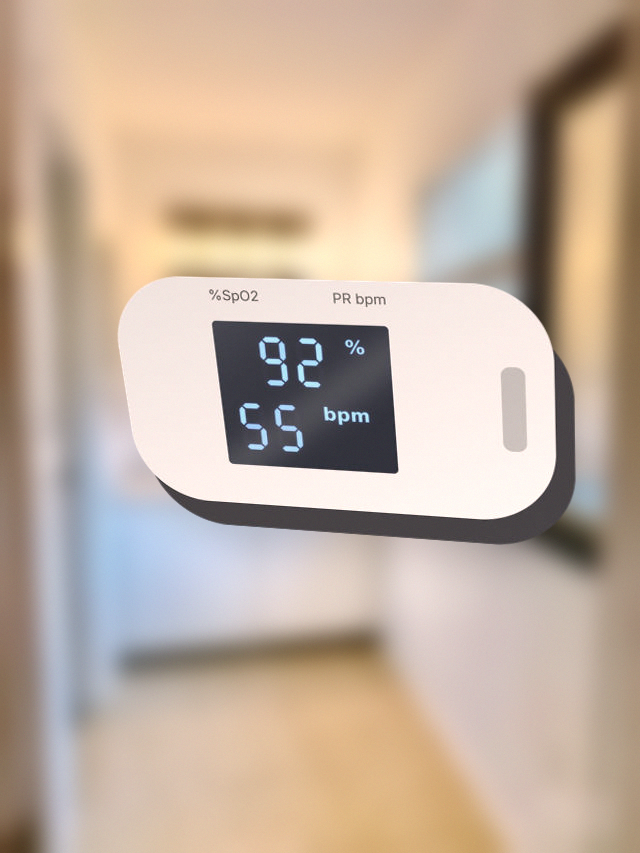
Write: 92 %
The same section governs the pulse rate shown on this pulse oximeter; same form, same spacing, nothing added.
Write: 55 bpm
